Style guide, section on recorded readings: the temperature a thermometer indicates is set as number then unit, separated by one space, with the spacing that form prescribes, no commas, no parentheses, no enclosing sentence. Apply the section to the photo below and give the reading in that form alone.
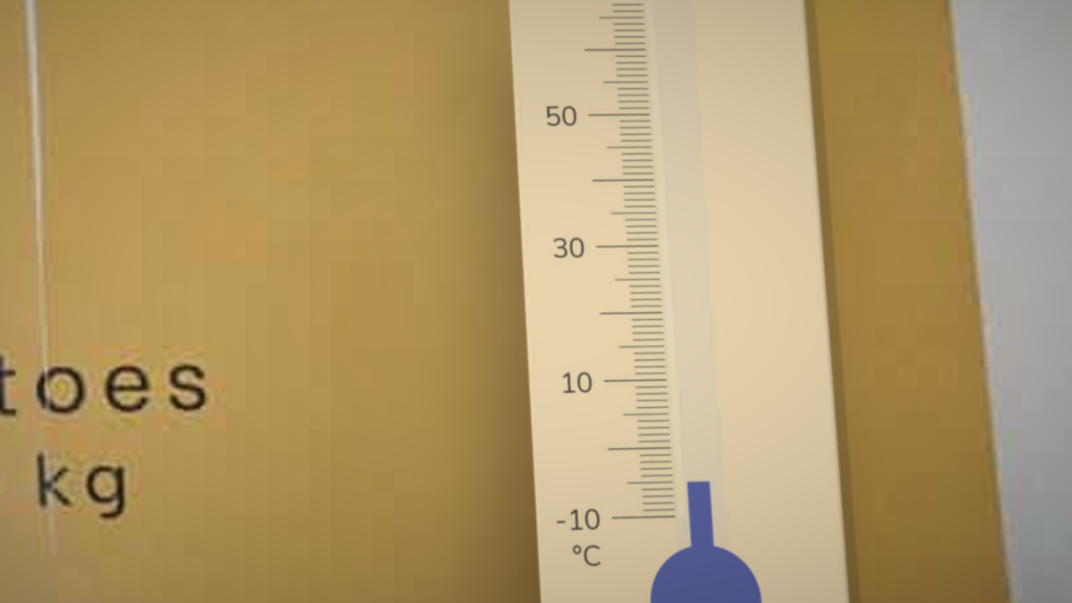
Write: -5 °C
